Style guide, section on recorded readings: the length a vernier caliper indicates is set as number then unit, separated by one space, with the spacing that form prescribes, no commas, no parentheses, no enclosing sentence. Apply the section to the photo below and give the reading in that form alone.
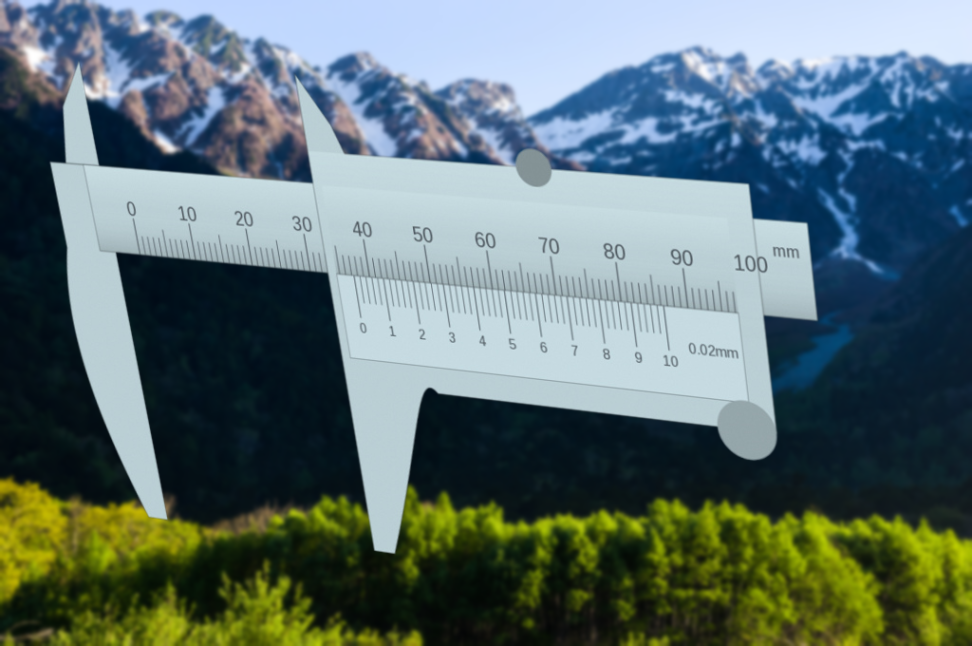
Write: 37.4 mm
